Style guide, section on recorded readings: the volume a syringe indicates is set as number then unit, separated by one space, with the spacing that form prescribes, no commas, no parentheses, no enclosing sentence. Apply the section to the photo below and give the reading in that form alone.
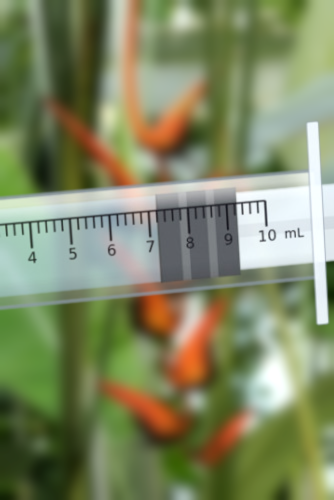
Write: 7.2 mL
